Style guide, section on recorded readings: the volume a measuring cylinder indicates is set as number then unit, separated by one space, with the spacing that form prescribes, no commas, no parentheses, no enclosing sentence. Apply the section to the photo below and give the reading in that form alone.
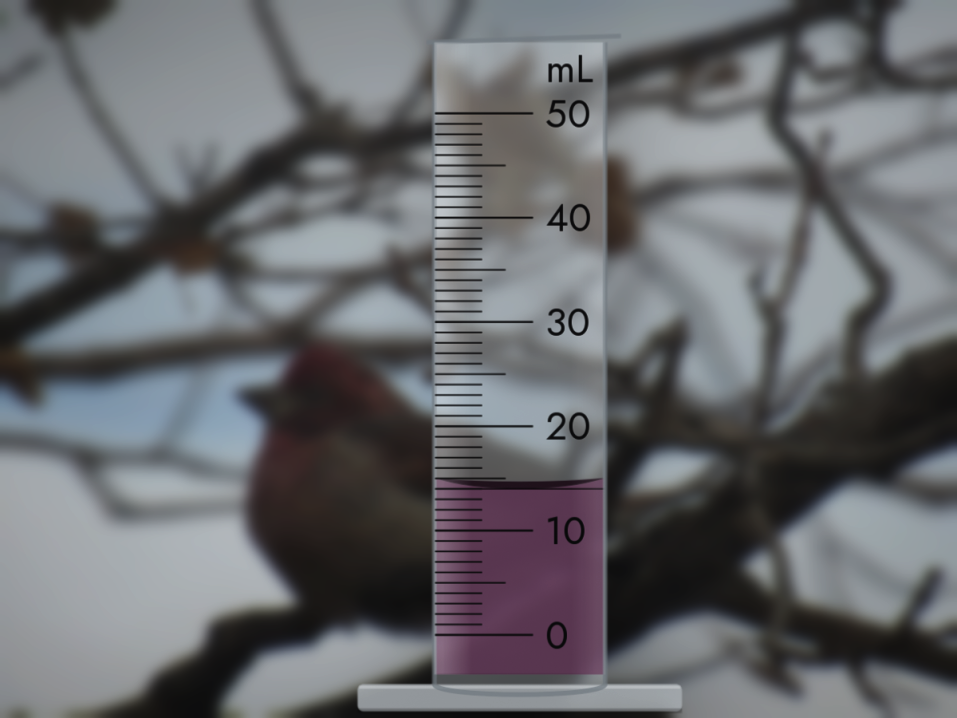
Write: 14 mL
